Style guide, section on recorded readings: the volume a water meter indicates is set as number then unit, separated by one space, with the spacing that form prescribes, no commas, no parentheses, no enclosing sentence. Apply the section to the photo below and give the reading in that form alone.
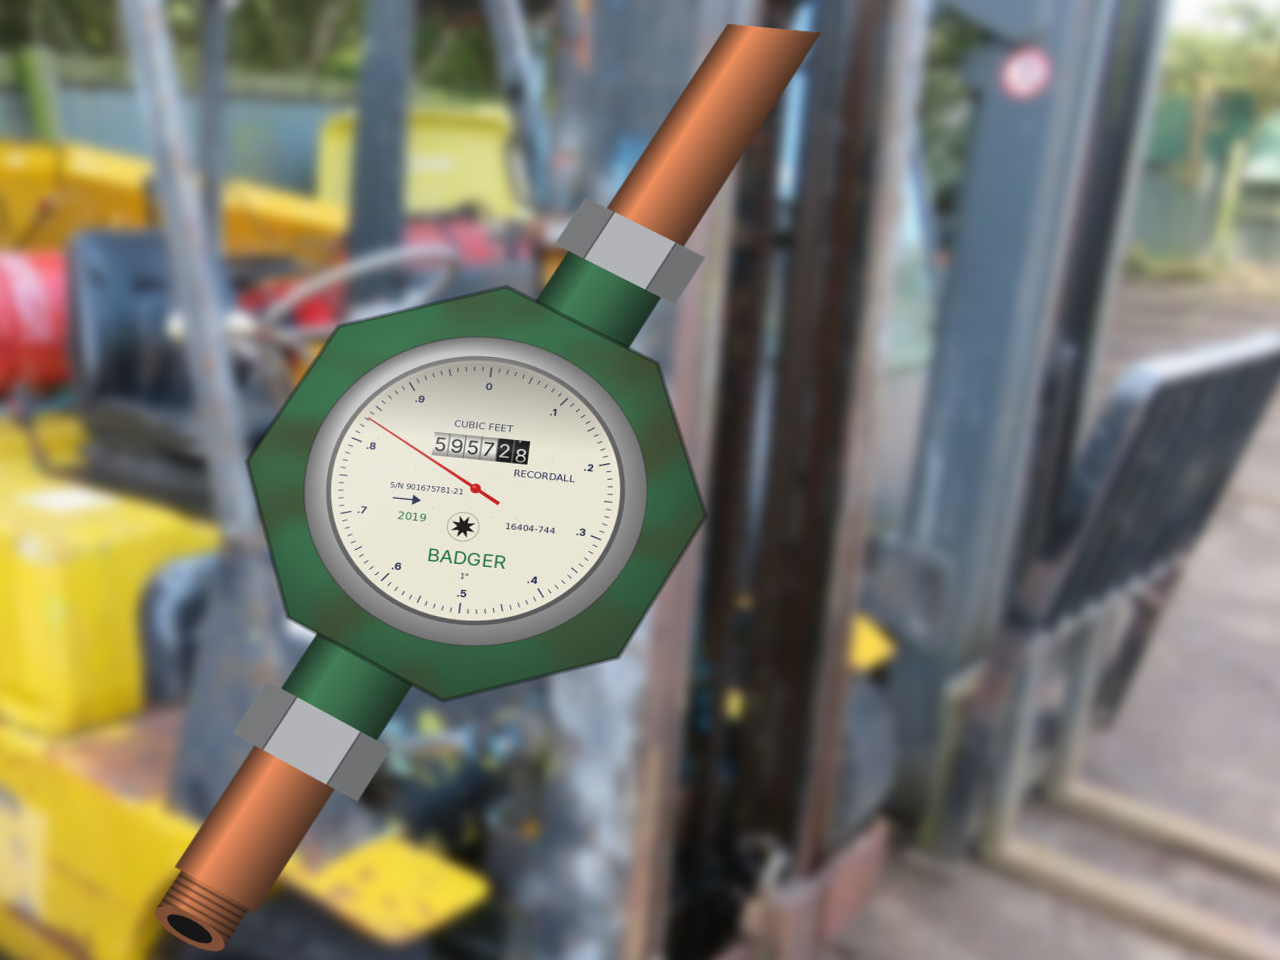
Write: 595727.83 ft³
